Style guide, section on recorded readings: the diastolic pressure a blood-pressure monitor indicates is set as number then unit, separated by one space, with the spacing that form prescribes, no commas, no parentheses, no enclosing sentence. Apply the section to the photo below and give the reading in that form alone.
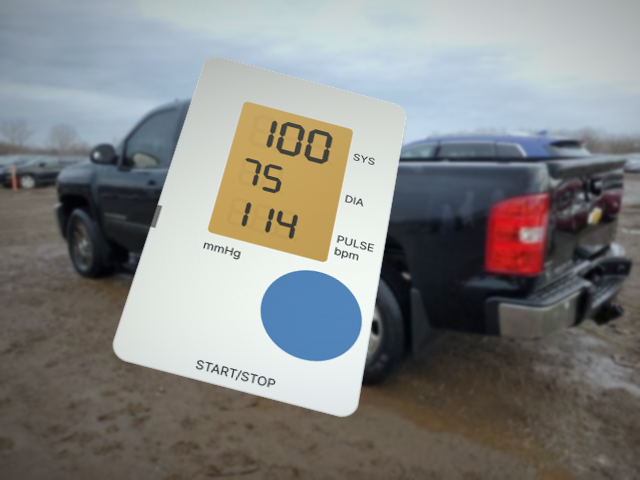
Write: 75 mmHg
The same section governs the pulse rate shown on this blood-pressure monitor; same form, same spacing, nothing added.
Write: 114 bpm
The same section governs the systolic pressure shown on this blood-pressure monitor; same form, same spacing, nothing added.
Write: 100 mmHg
